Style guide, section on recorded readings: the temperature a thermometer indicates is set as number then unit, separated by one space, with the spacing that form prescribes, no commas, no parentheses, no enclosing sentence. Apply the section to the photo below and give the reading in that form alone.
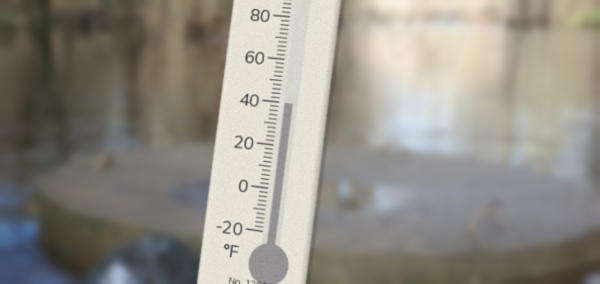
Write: 40 °F
